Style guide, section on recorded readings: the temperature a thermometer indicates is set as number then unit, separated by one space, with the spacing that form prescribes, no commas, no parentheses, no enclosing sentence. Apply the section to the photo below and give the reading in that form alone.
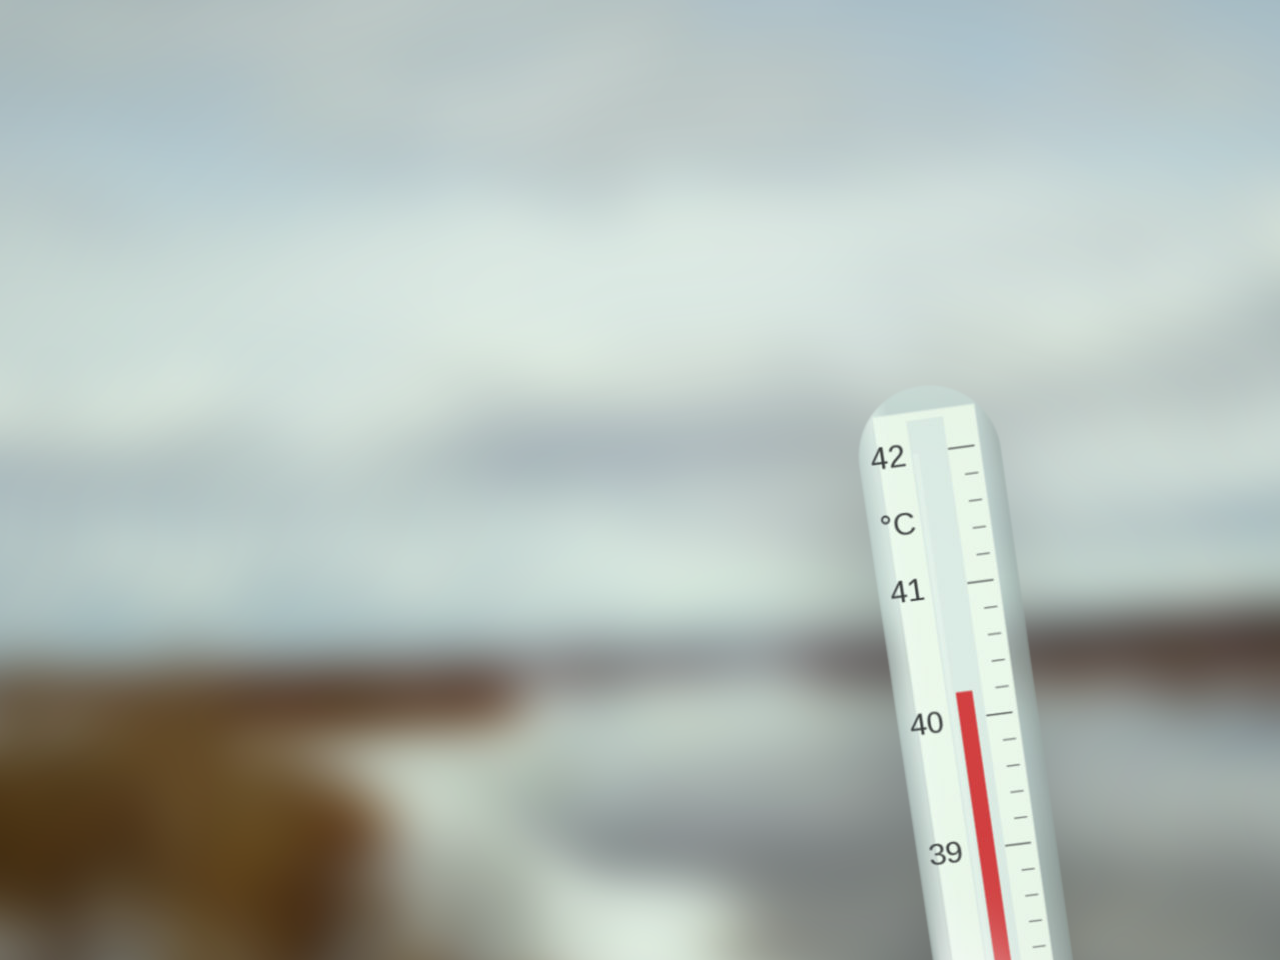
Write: 40.2 °C
